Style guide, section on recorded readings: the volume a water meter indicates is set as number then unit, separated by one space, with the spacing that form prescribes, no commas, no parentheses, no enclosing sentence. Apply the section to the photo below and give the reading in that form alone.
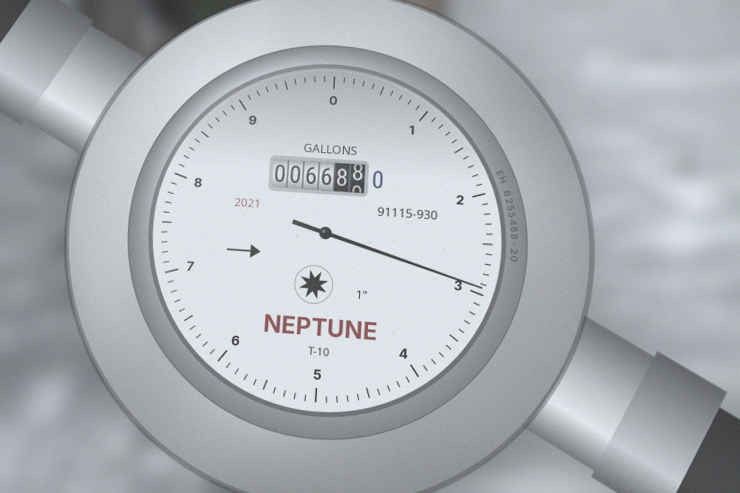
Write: 66882.9 gal
